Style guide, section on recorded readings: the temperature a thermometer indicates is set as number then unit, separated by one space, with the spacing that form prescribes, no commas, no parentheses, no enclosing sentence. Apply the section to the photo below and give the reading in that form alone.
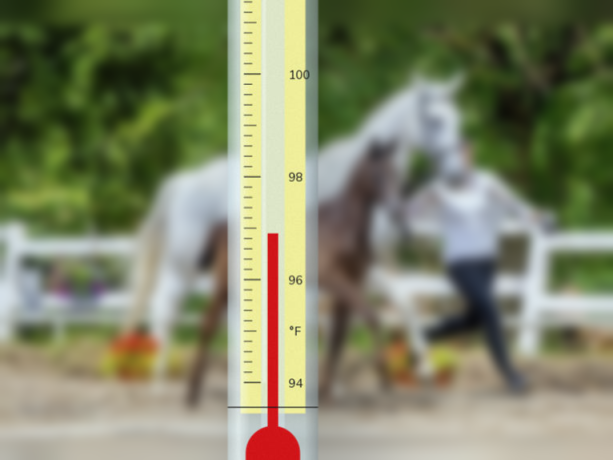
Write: 96.9 °F
